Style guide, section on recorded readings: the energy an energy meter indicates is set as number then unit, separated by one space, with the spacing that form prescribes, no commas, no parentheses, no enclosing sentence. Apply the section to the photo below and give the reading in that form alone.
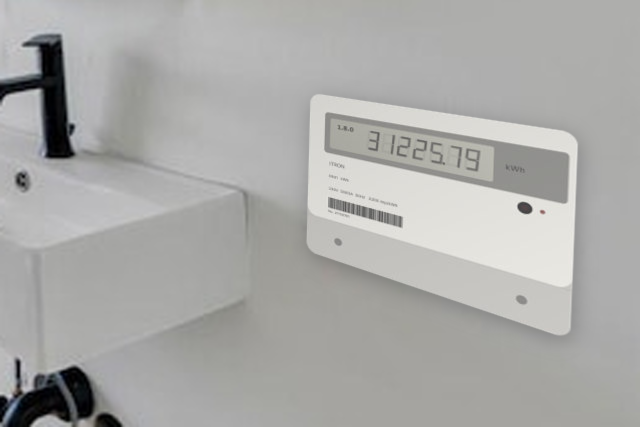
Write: 31225.79 kWh
